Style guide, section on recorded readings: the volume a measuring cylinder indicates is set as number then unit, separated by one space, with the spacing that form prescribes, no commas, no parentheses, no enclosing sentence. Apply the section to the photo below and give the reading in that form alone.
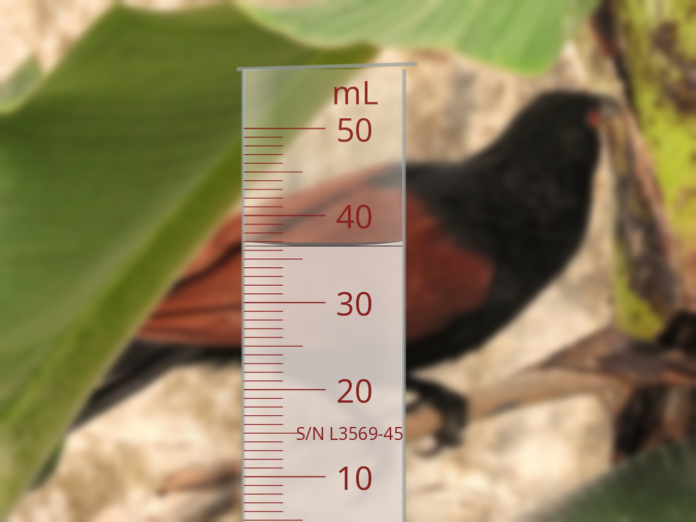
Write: 36.5 mL
